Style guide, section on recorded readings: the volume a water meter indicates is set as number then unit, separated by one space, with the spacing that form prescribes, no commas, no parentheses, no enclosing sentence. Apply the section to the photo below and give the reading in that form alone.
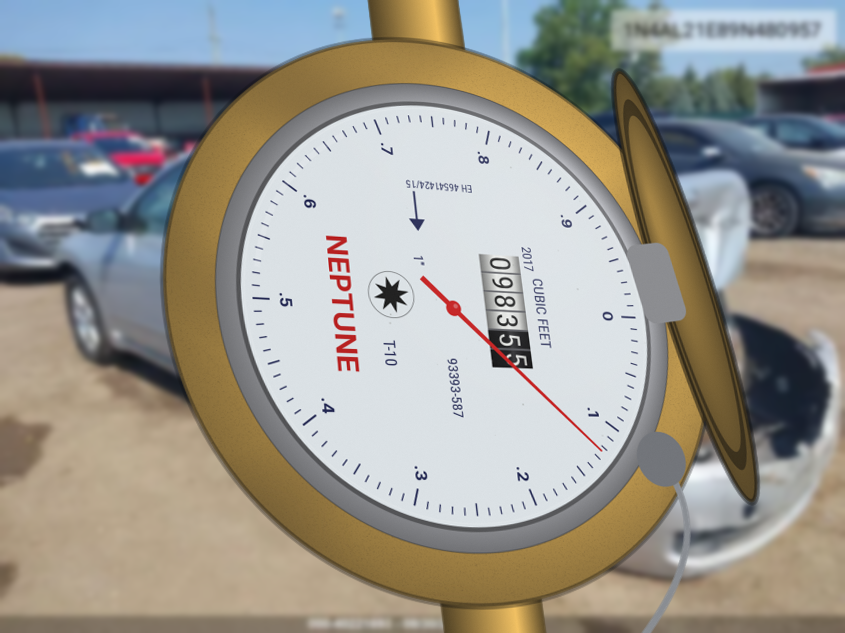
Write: 98355.12 ft³
